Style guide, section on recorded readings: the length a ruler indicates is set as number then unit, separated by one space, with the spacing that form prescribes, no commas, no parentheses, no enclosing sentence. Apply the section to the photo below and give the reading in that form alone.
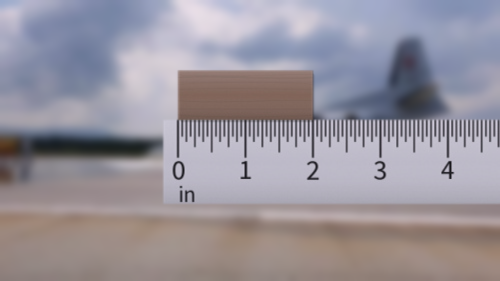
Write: 2 in
